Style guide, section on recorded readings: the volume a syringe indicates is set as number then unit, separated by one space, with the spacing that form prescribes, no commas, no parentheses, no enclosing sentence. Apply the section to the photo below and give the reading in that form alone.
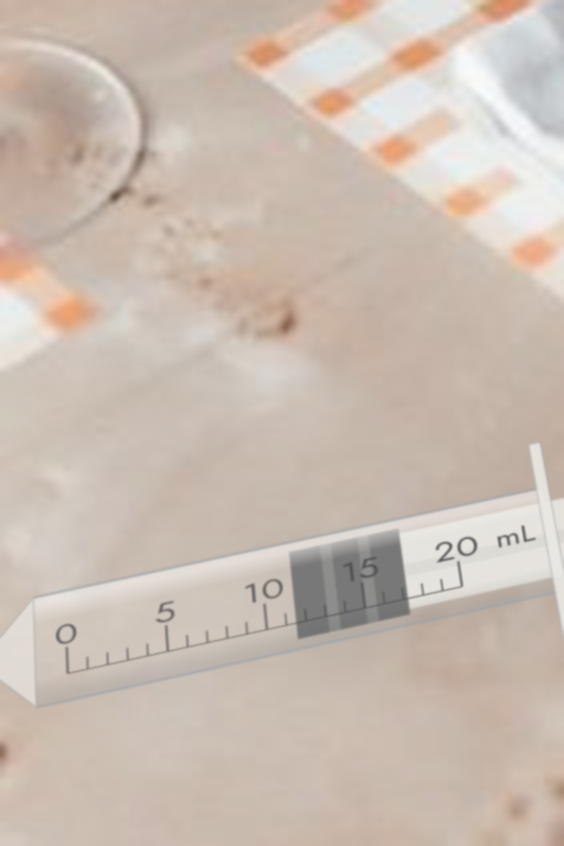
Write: 11.5 mL
